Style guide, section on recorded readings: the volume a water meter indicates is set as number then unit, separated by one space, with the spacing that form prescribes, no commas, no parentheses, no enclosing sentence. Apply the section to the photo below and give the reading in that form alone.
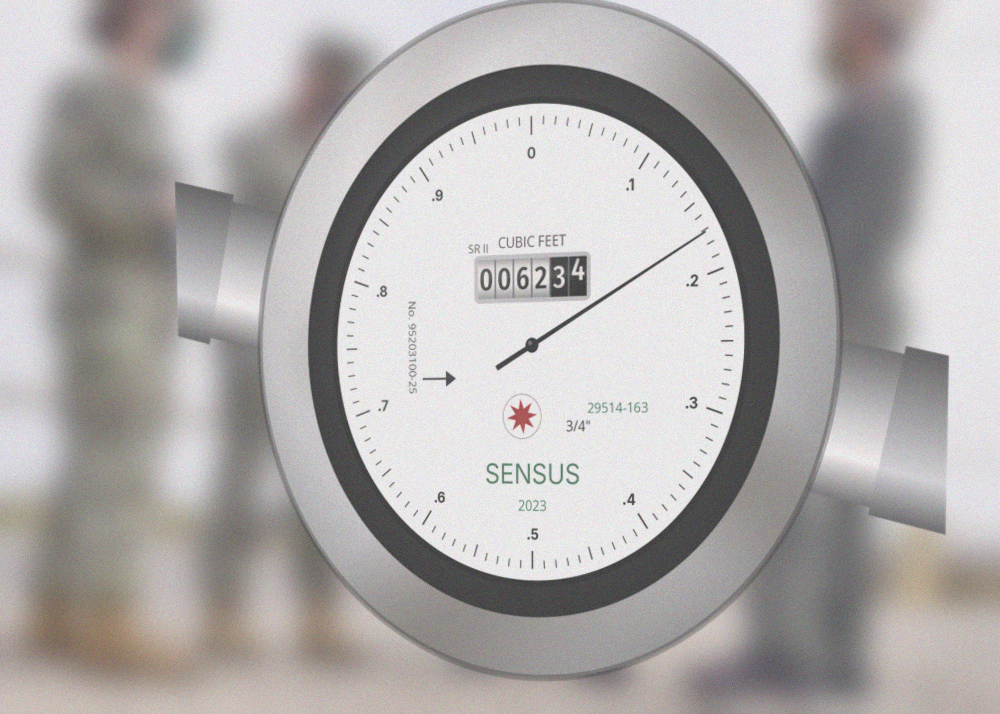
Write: 6234.17 ft³
